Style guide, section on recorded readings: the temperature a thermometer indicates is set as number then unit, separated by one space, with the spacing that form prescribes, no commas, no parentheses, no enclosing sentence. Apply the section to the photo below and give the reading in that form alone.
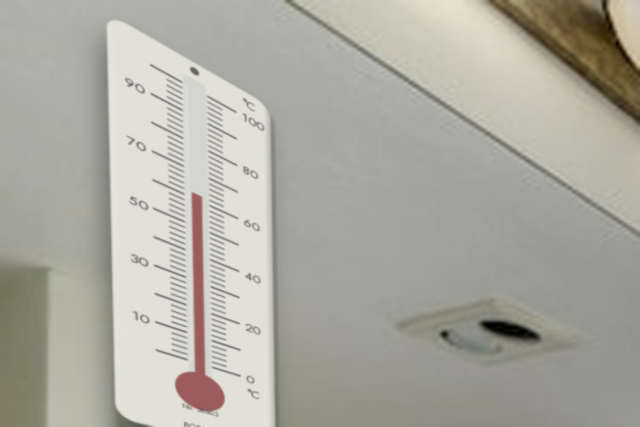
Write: 62 °C
